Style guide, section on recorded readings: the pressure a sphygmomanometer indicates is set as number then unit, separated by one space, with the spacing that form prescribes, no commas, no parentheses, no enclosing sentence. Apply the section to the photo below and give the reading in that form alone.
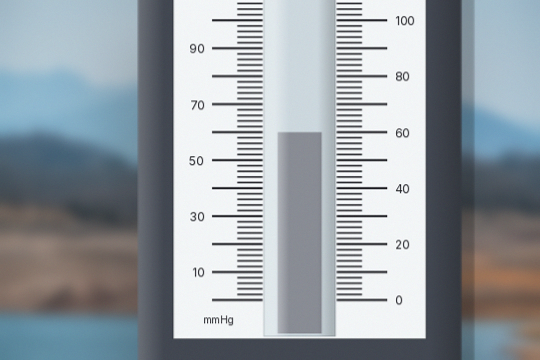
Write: 60 mmHg
